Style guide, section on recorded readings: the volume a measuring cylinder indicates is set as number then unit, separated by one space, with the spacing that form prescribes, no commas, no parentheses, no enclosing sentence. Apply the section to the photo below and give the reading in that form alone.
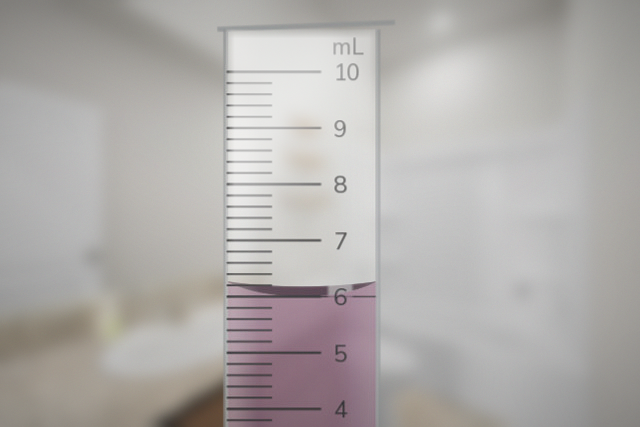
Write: 6 mL
